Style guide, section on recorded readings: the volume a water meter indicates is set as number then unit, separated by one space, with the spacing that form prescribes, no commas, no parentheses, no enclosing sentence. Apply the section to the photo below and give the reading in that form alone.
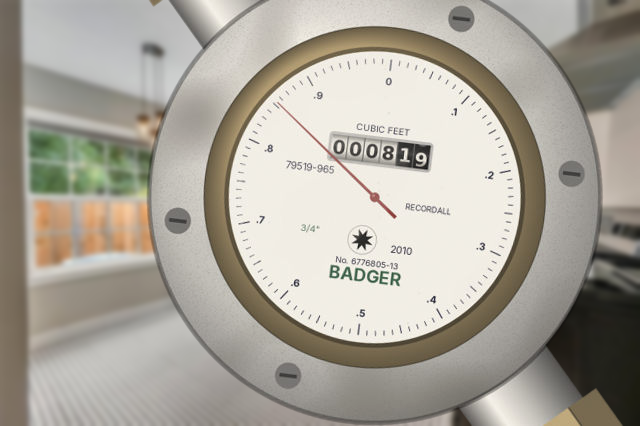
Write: 818.85 ft³
